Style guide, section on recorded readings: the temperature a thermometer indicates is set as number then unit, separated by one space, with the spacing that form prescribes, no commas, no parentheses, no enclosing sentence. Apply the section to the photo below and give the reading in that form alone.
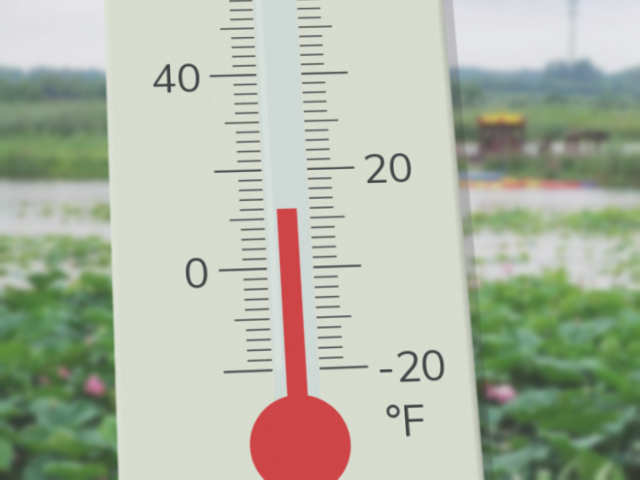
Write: 12 °F
